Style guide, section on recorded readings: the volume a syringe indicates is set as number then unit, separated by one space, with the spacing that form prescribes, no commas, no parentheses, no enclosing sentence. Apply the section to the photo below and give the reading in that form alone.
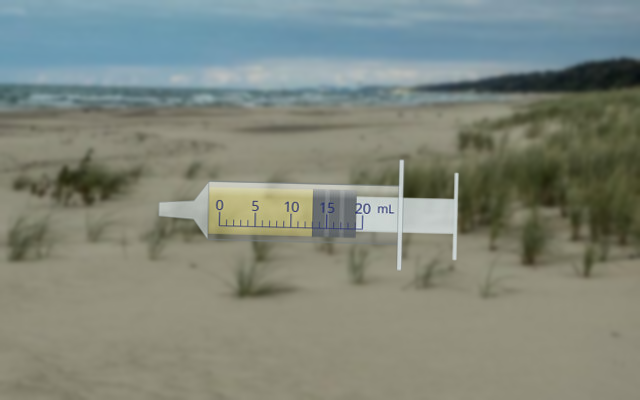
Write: 13 mL
